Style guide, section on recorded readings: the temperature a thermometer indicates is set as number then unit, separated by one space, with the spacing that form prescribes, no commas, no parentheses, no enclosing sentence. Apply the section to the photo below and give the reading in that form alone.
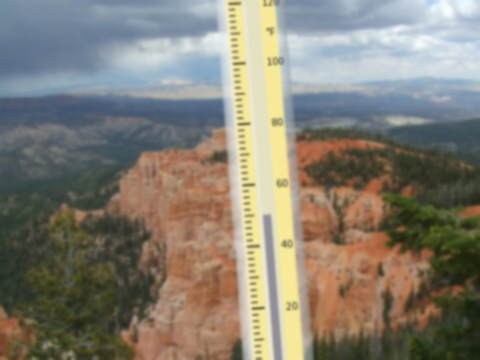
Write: 50 °F
